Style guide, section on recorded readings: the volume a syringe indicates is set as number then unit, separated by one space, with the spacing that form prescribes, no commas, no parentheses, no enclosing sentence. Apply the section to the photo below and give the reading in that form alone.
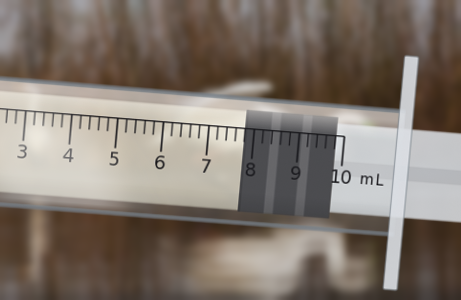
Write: 7.8 mL
